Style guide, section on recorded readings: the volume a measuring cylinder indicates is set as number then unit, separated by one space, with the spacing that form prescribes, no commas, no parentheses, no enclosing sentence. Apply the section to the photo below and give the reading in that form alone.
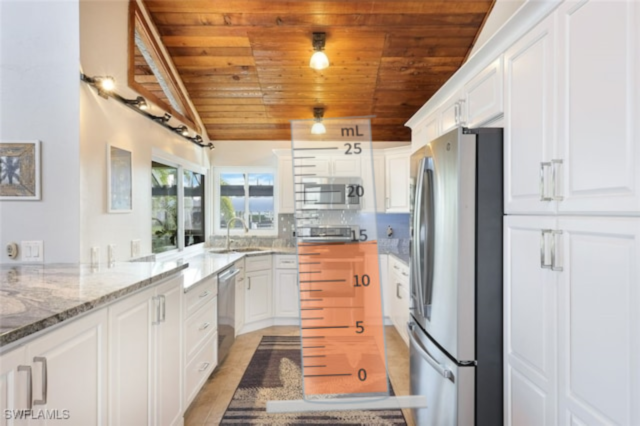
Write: 14 mL
